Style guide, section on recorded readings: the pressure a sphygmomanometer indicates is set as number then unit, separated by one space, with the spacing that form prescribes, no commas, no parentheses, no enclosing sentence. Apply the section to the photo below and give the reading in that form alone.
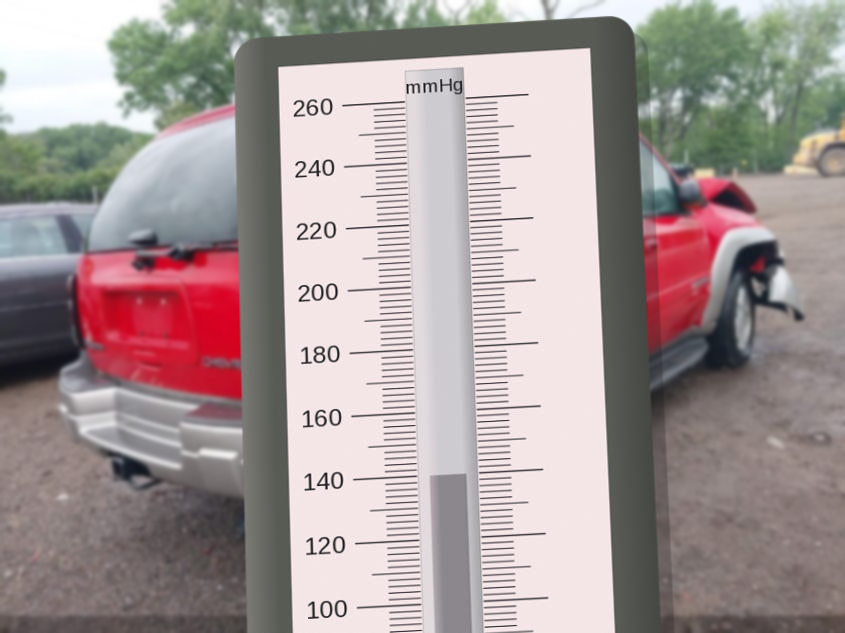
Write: 140 mmHg
